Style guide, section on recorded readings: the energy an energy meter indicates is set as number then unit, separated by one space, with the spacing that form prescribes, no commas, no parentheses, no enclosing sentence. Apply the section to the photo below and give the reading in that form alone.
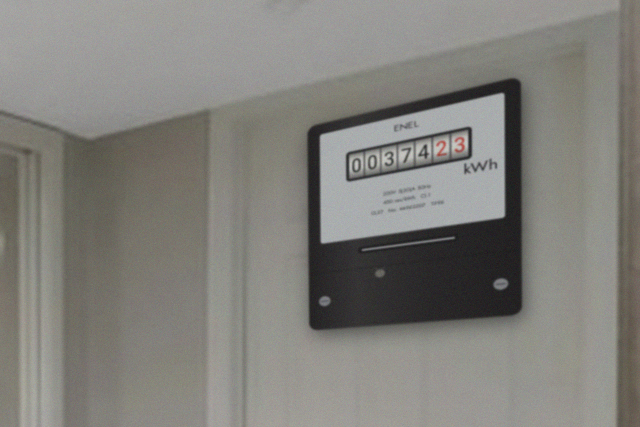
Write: 374.23 kWh
